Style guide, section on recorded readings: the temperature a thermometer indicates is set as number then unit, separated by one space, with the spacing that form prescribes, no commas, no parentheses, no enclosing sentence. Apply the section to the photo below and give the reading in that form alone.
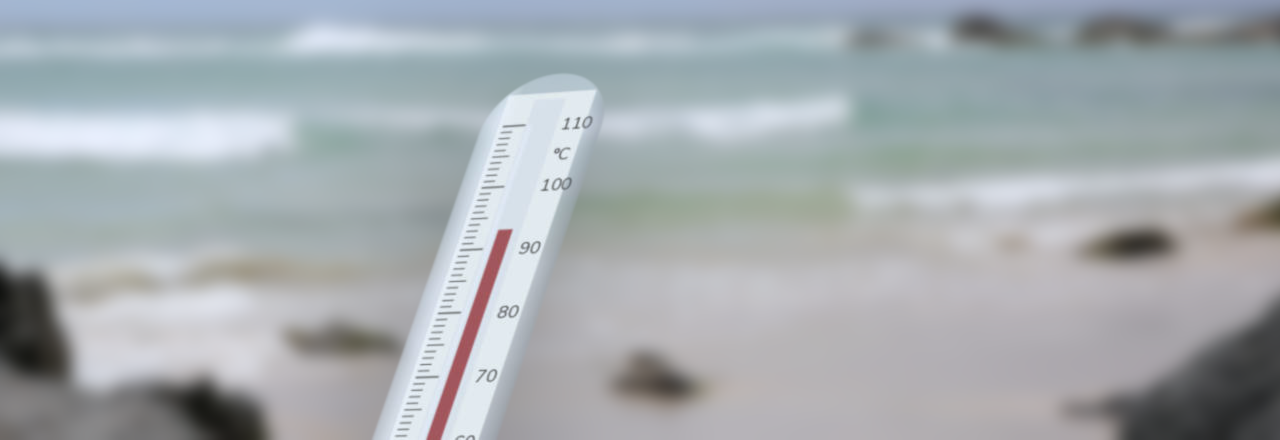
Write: 93 °C
